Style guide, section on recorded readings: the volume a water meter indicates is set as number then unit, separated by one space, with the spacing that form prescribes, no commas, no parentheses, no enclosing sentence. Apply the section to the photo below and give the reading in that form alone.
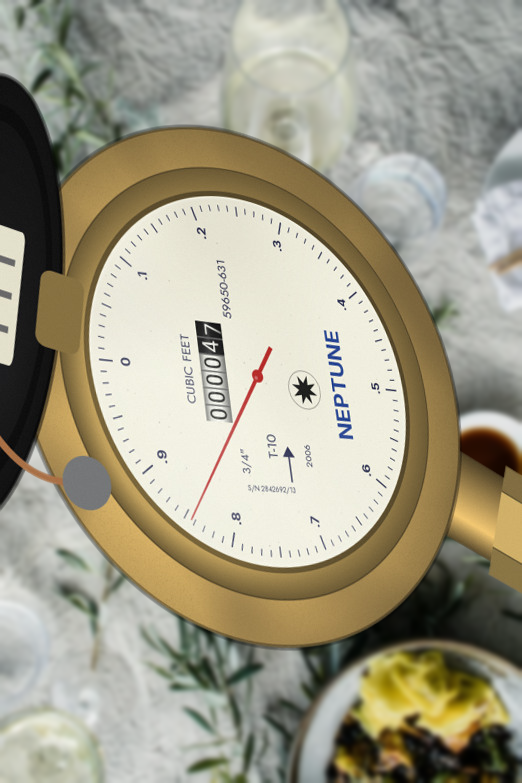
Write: 46.84 ft³
